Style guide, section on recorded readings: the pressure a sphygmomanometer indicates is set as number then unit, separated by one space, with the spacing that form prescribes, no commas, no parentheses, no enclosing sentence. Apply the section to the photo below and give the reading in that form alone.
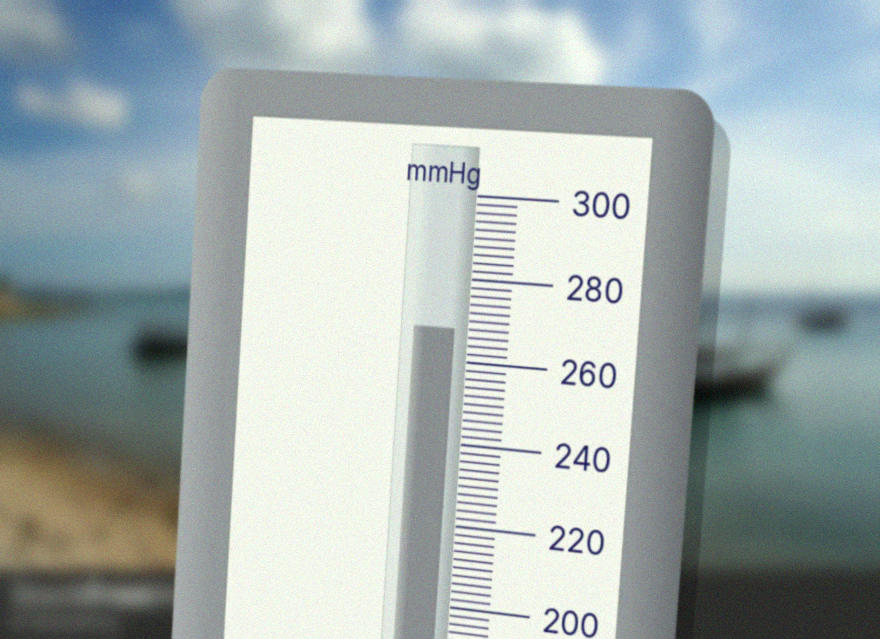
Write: 268 mmHg
